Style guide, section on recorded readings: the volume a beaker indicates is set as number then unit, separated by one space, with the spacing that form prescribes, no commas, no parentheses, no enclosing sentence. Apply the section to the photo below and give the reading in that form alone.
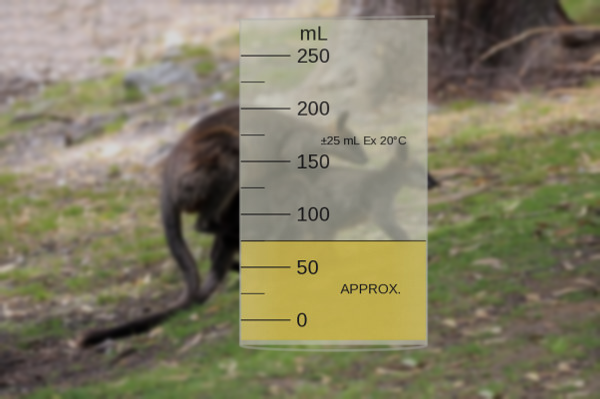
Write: 75 mL
